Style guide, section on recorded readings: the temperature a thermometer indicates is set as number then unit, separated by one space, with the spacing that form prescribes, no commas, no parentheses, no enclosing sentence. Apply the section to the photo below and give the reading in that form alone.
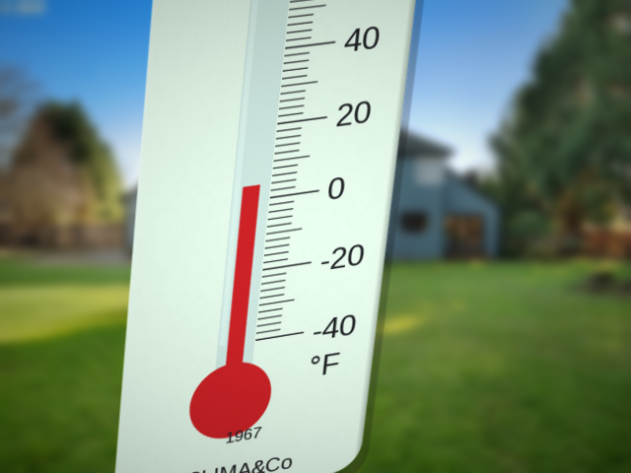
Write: 4 °F
